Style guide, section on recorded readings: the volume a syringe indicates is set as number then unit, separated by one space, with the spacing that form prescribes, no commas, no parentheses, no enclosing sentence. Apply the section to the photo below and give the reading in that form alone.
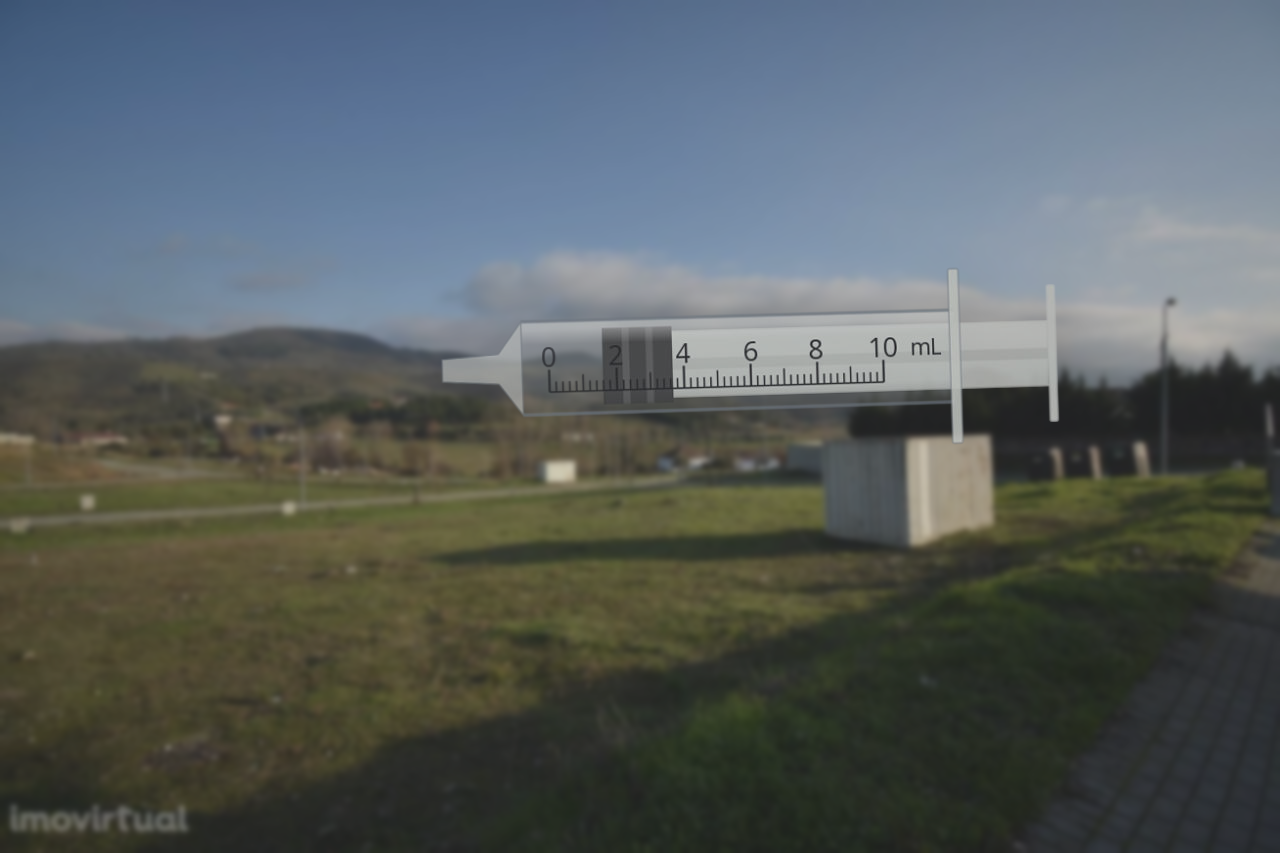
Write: 1.6 mL
